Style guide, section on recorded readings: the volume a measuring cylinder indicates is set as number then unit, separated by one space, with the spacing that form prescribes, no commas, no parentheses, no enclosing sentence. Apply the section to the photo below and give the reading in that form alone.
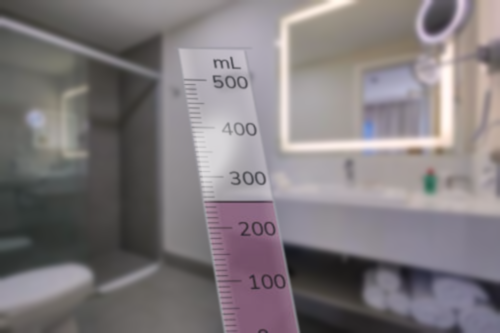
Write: 250 mL
